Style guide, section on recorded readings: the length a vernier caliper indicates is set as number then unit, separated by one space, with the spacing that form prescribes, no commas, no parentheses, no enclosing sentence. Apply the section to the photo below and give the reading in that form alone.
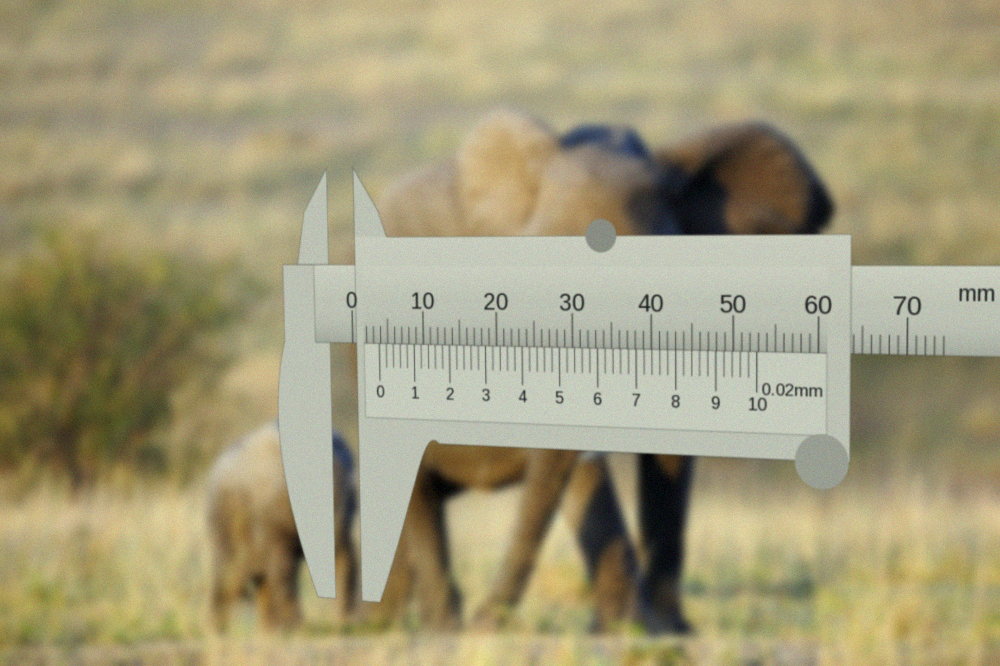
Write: 3.8 mm
